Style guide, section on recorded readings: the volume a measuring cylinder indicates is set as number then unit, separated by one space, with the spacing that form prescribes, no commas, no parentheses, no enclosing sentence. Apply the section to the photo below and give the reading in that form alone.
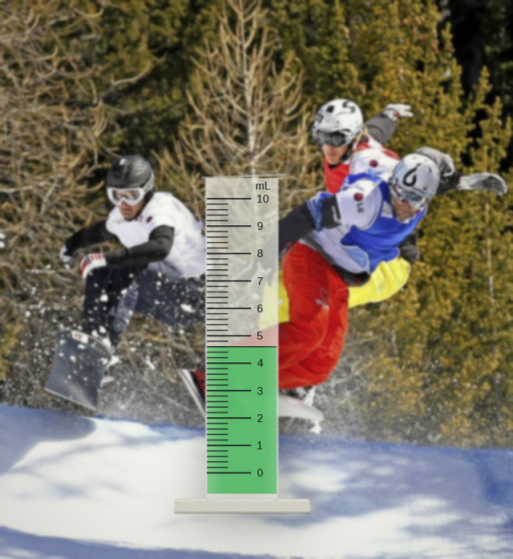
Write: 4.6 mL
